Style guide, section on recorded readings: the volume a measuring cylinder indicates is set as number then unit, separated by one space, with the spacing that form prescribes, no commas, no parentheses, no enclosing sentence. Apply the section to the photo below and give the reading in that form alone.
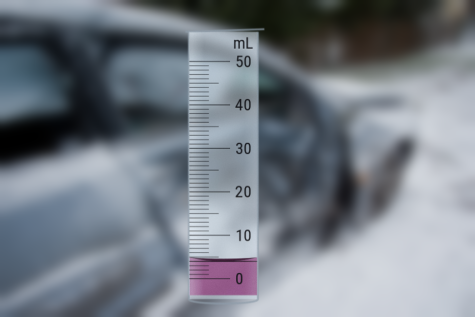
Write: 4 mL
